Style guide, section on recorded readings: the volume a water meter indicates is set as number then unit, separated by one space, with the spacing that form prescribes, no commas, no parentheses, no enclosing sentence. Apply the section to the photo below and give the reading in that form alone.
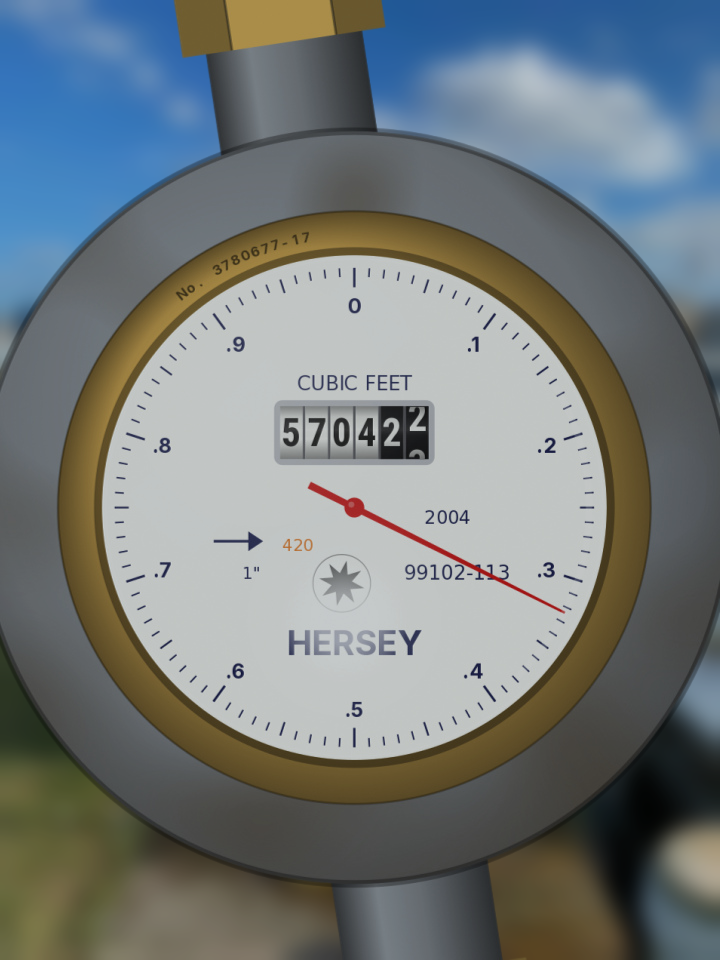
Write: 570422.32 ft³
